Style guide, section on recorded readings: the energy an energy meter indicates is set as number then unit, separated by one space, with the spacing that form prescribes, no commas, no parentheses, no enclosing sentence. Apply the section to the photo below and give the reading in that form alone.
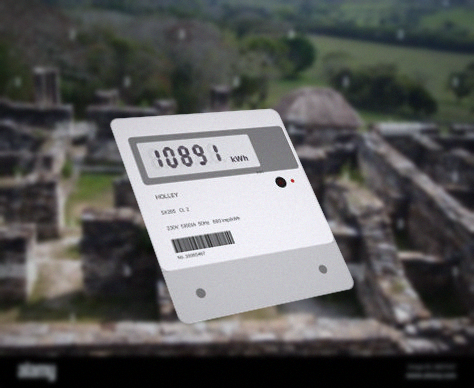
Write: 10891 kWh
